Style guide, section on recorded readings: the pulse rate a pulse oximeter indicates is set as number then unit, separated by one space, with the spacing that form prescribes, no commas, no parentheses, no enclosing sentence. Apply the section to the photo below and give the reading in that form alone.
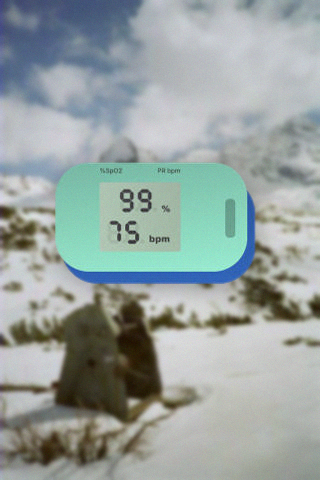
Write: 75 bpm
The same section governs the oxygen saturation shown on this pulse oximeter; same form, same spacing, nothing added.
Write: 99 %
